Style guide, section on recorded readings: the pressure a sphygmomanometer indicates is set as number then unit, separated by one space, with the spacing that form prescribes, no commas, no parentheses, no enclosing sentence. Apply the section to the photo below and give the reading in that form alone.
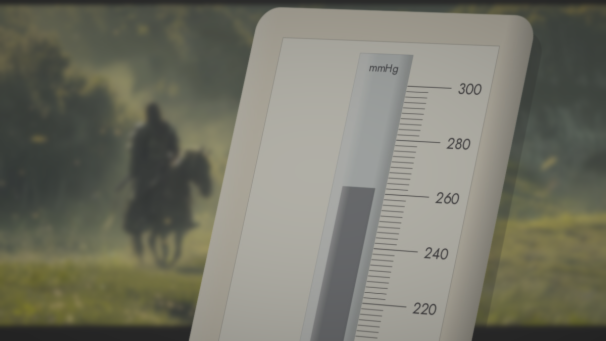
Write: 262 mmHg
